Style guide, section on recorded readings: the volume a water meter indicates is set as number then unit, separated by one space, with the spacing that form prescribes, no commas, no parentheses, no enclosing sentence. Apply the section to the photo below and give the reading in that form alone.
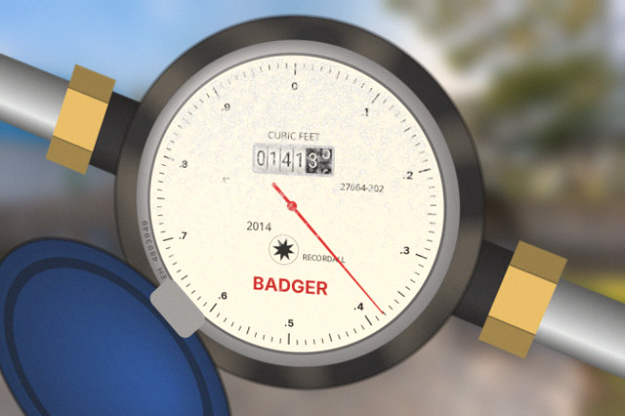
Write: 14135.38 ft³
